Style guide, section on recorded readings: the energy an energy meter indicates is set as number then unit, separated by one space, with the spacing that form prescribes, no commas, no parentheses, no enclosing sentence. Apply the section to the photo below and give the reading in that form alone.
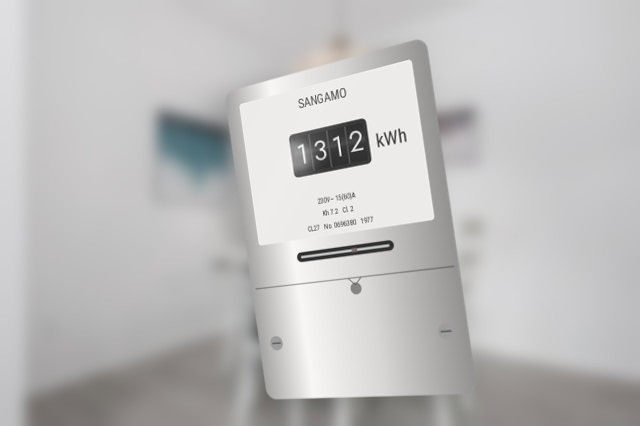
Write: 1312 kWh
